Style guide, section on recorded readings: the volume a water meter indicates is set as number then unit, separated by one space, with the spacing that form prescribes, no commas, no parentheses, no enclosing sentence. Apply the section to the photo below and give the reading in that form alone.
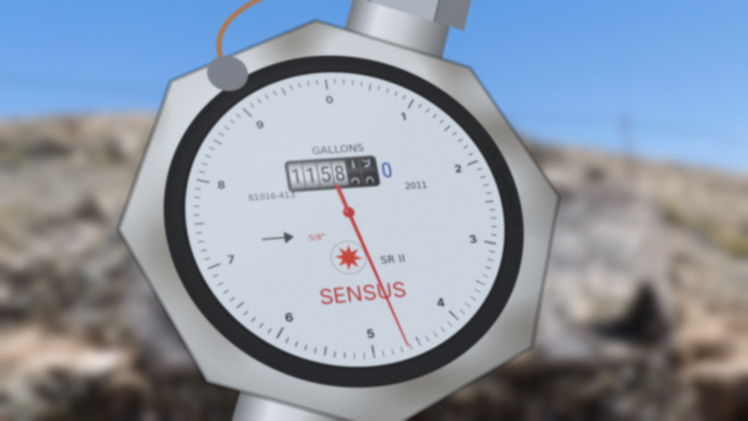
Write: 1158194.6 gal
